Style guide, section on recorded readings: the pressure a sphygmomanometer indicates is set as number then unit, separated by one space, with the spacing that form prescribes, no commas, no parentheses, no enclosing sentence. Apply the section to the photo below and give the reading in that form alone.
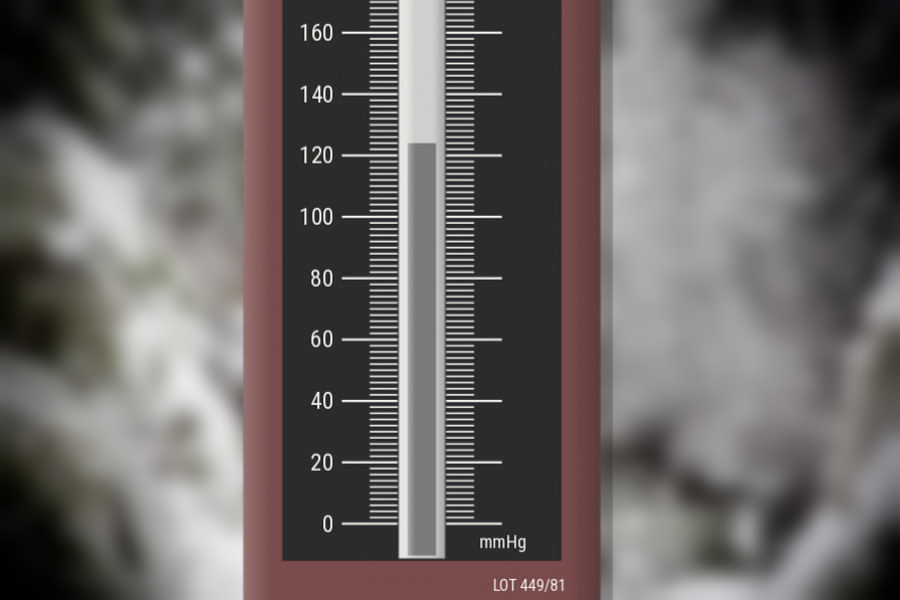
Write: 124 mmHg
